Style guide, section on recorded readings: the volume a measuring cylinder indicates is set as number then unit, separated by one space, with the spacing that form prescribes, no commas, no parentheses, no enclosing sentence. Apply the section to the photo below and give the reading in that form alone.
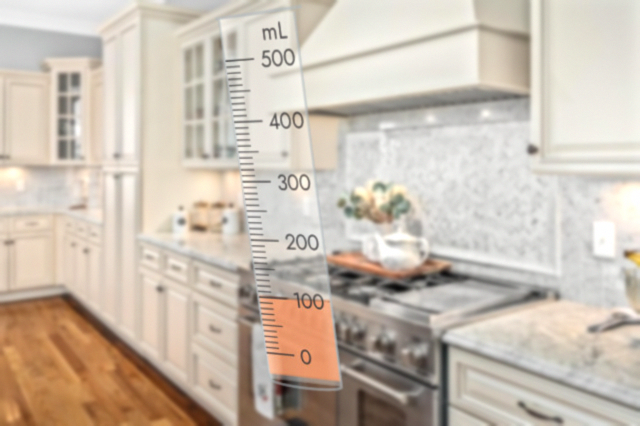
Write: 100 mL
